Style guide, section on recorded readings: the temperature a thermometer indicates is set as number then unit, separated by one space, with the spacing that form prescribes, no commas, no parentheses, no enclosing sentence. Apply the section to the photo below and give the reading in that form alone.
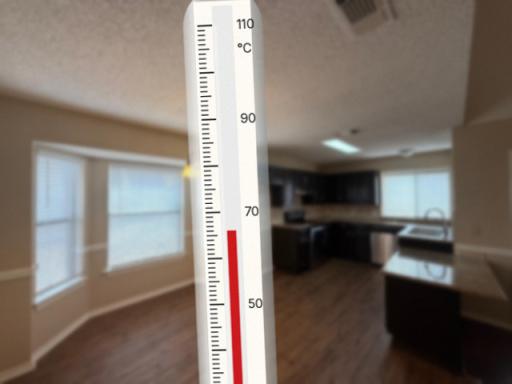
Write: 66 °C
